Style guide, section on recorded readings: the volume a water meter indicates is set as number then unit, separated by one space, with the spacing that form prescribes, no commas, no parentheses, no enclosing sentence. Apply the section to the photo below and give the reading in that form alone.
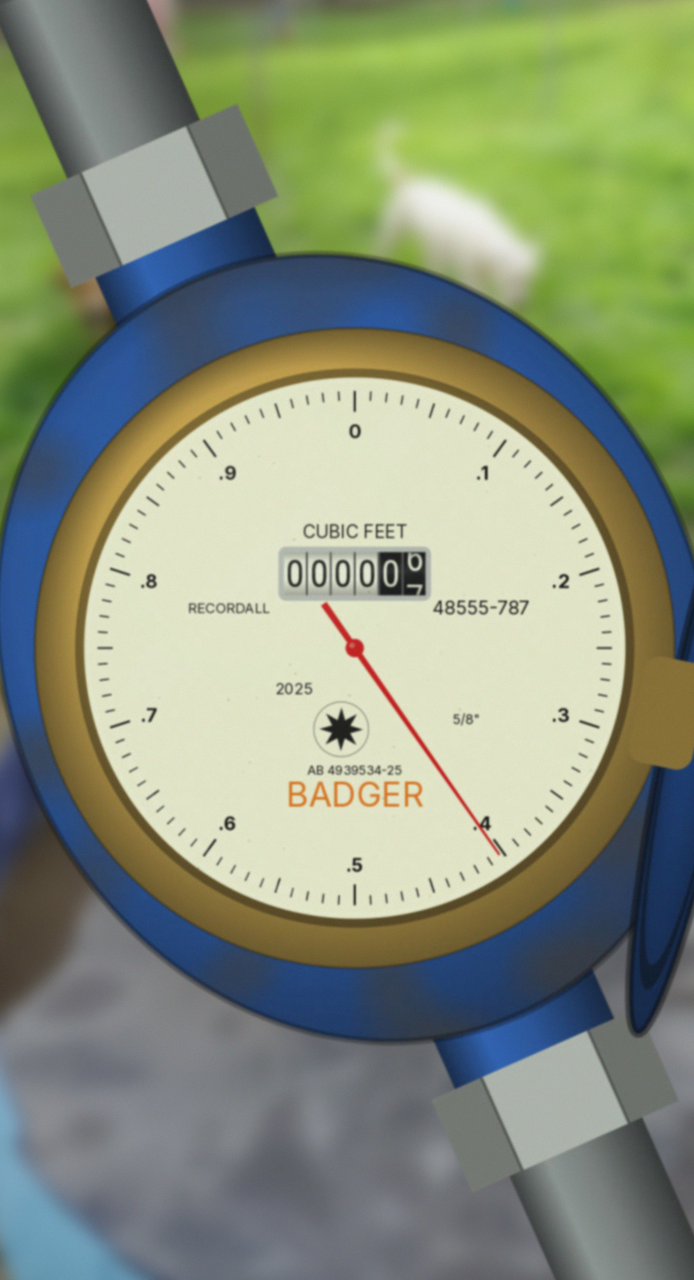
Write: 6.40 ft³
